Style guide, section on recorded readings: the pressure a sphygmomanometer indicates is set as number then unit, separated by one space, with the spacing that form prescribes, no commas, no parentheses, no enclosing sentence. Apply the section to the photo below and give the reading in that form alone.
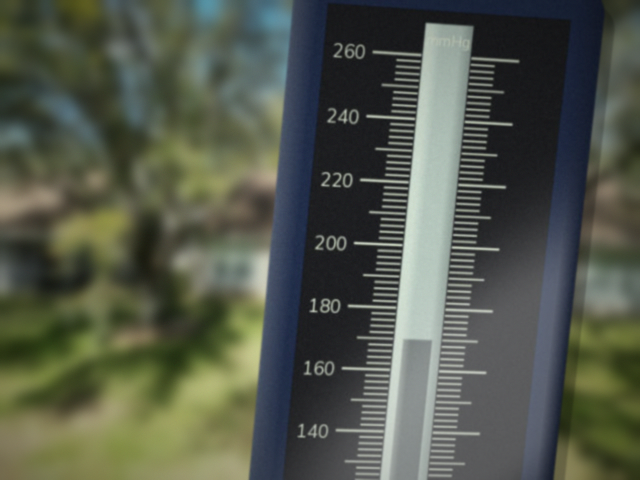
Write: 170 mmHg
